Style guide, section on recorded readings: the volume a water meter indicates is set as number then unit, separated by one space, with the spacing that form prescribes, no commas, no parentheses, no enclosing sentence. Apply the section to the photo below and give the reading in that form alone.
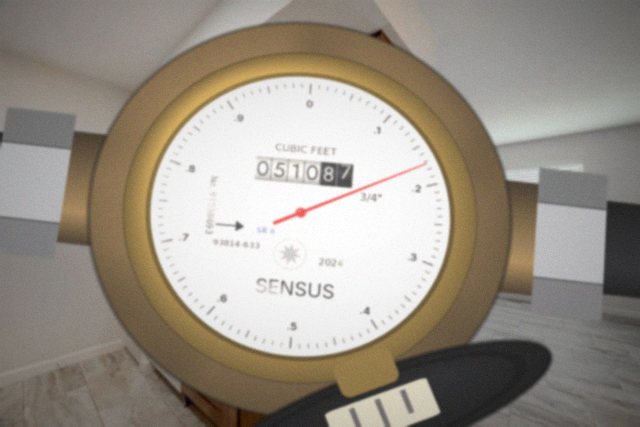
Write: 51087.17 ft³
